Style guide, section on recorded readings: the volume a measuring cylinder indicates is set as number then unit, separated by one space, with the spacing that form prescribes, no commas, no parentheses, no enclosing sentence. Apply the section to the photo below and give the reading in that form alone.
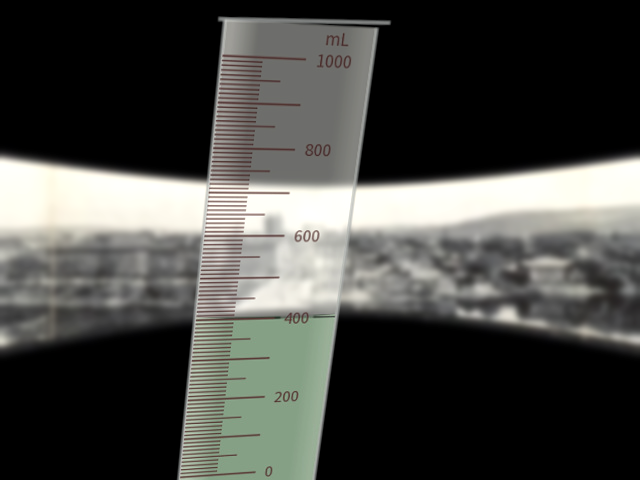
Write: 400 mL
